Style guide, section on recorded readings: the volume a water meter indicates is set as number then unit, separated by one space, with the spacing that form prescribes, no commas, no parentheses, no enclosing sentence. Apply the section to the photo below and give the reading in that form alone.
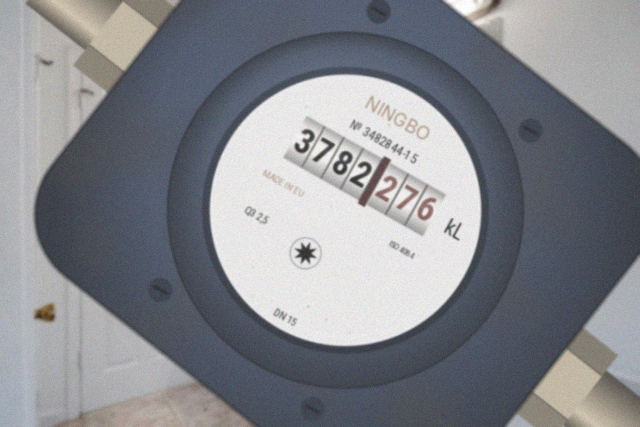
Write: 3782.276 kL
